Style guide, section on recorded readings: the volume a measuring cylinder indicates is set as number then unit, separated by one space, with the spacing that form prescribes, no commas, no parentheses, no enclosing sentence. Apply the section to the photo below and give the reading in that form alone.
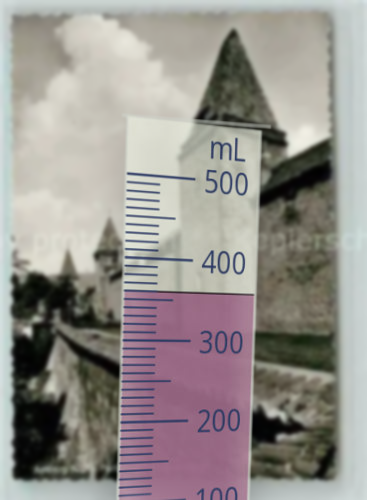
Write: 360 mL
